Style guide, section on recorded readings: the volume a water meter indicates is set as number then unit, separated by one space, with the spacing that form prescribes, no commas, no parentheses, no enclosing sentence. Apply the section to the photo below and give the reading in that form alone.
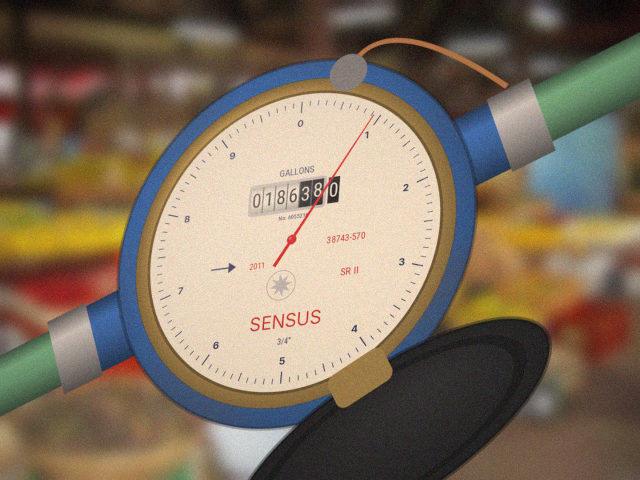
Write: 186380.9 gal
